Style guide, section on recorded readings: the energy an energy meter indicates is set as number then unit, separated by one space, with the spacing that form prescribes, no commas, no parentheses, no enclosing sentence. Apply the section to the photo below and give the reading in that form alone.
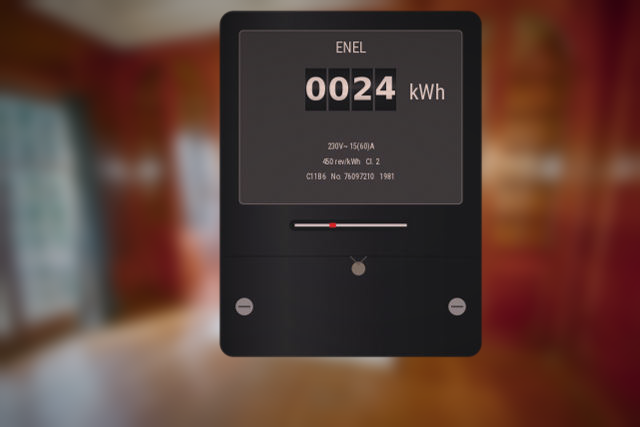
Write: 24 kWh
